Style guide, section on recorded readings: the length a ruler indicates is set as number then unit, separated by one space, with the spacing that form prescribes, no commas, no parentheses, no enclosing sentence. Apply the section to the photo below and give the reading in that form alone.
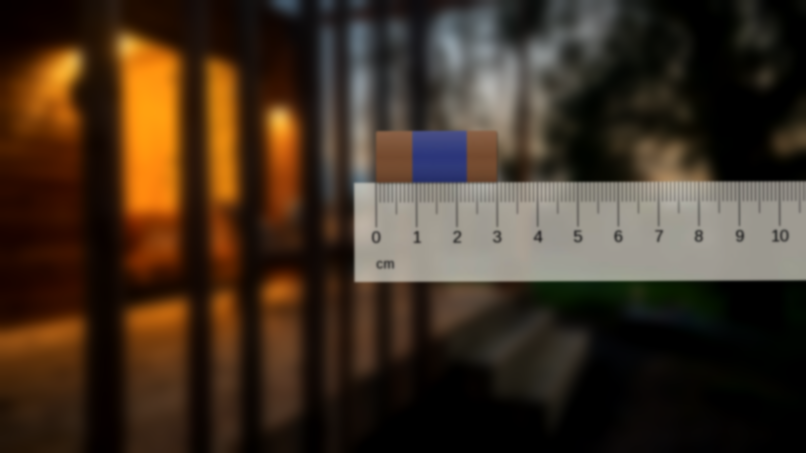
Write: 3 cm
